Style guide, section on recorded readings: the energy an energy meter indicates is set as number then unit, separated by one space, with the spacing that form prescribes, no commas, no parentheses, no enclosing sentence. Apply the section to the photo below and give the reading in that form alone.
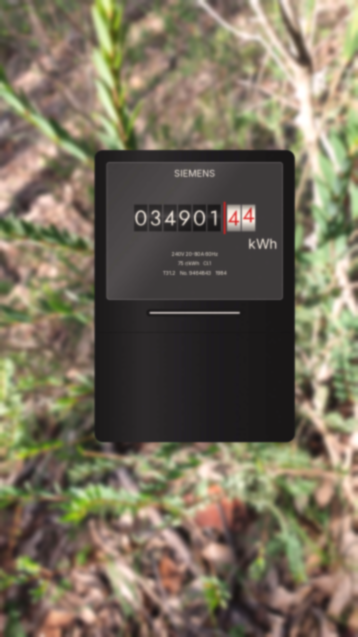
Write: 34901.44 kWh
